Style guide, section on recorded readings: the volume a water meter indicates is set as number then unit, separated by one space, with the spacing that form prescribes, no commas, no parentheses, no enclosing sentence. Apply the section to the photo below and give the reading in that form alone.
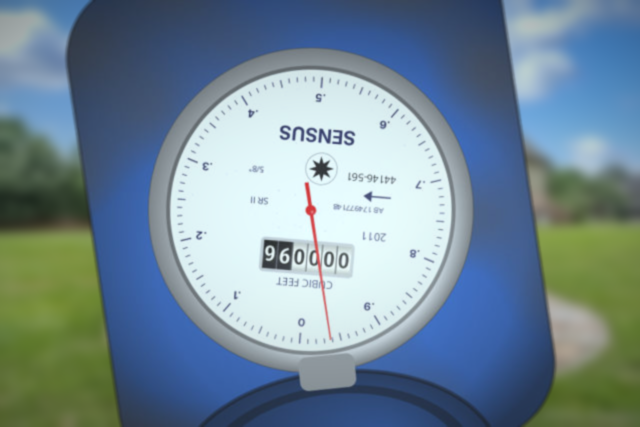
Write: 95.96 ft³
